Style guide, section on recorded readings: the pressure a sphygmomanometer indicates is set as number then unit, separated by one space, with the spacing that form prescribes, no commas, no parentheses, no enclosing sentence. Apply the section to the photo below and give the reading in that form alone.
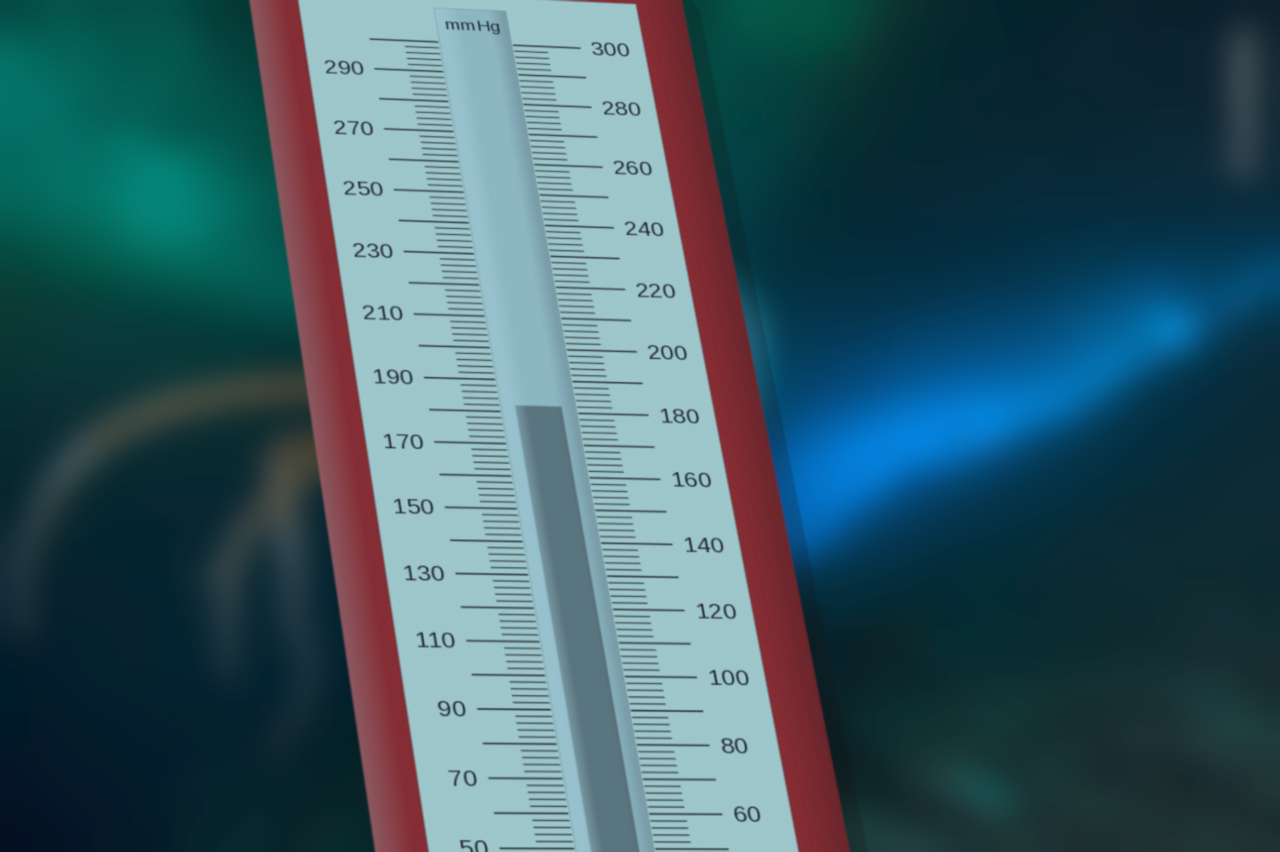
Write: 182 mmHg
